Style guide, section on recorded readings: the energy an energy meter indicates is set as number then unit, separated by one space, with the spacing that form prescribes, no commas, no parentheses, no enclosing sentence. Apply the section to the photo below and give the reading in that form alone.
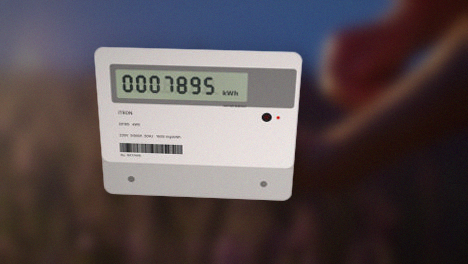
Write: 7895 kWh
